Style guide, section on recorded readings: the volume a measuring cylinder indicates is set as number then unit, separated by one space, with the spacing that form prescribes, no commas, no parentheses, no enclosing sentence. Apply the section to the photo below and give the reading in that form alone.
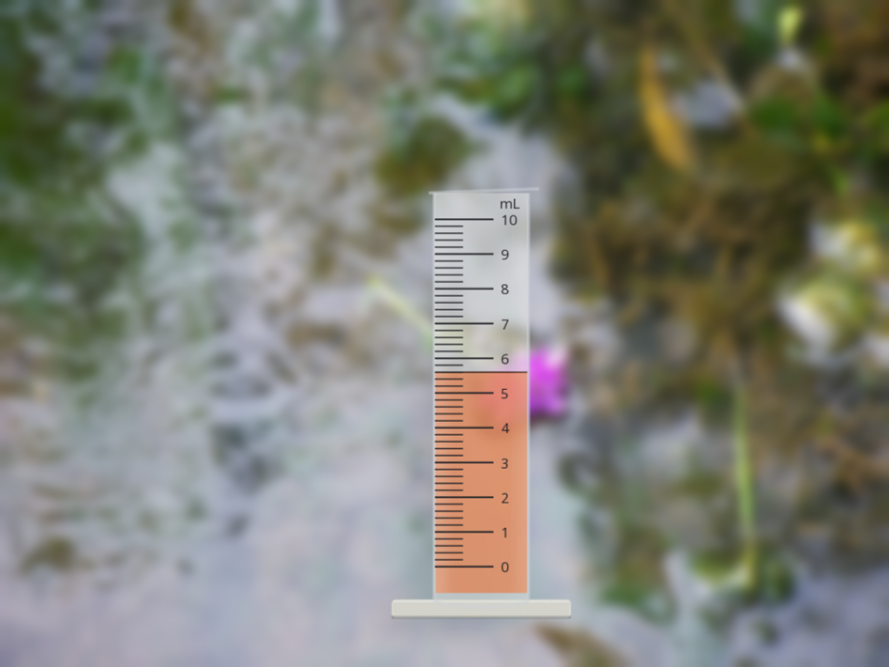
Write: 5.6 mL
